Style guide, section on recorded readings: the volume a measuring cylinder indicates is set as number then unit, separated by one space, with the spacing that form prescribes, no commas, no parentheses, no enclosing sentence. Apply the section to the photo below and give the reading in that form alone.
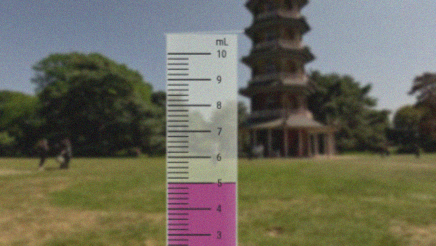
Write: 5 mL
